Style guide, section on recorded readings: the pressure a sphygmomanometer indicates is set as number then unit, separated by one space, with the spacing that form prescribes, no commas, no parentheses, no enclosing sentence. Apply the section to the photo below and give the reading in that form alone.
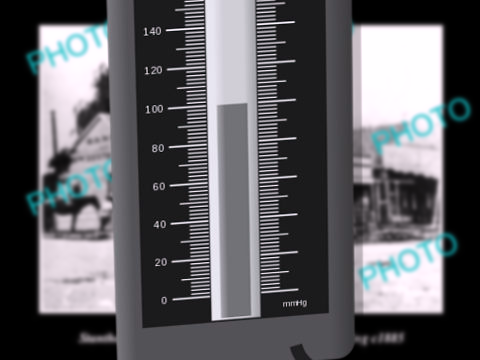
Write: 100 mmHg
